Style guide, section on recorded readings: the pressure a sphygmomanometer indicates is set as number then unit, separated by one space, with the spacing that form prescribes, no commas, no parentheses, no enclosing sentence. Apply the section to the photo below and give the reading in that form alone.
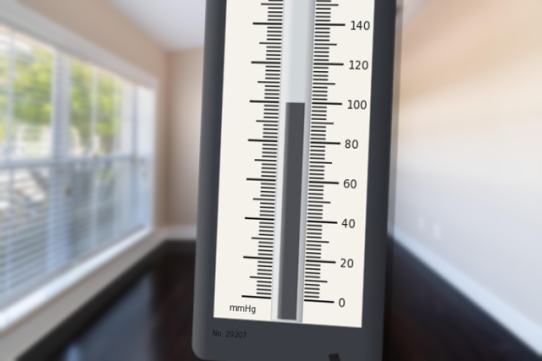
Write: 100 mmHg
